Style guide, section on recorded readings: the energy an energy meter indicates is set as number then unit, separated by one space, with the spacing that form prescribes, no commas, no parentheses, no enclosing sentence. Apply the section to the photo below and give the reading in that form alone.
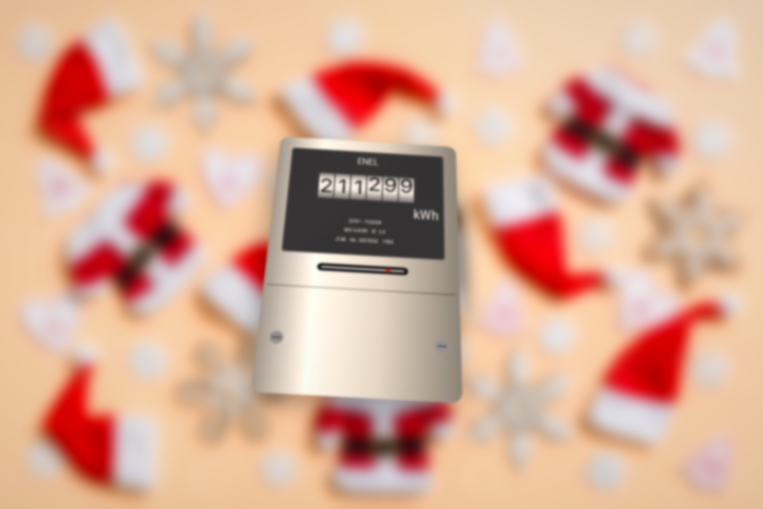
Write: 211299 kWh
